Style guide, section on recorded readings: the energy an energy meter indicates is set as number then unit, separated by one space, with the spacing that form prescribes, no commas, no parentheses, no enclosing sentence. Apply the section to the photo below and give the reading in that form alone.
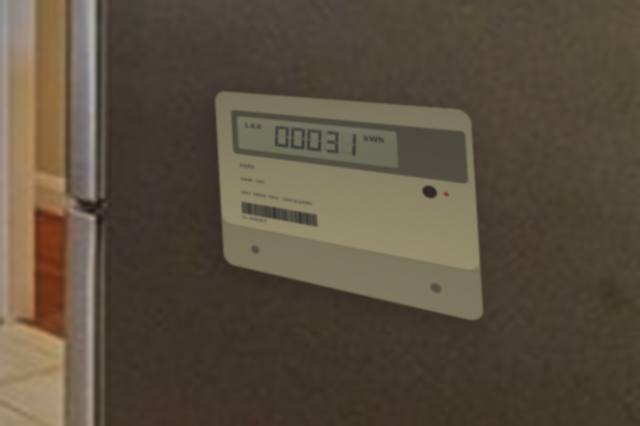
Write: 31 kWh
